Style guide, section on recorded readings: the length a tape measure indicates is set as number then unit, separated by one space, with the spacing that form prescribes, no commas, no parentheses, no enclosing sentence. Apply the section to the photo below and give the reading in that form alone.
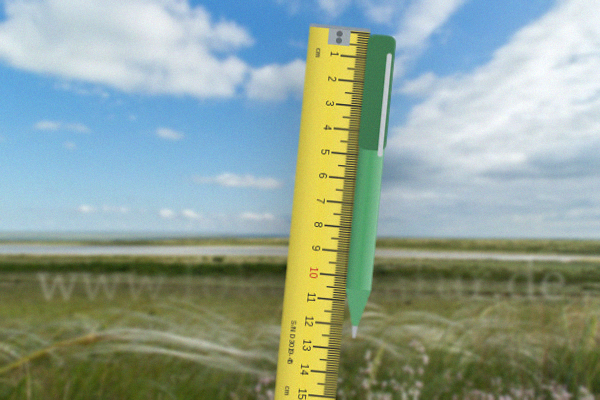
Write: 12.5 cm
